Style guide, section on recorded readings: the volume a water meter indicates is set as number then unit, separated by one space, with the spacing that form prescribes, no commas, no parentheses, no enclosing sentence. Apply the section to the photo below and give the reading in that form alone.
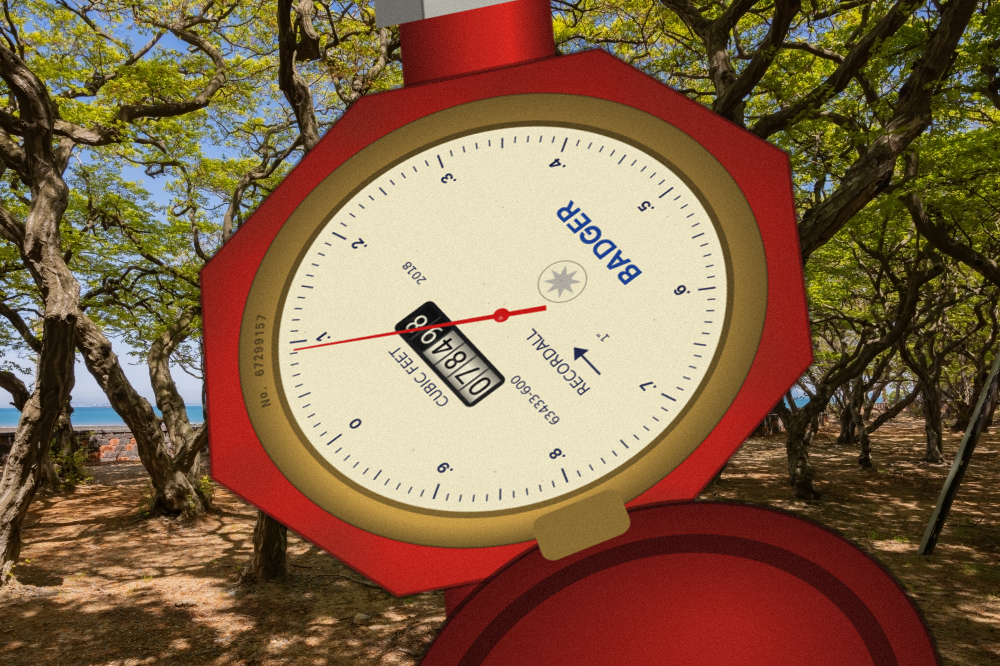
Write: 78498.09 ft³
